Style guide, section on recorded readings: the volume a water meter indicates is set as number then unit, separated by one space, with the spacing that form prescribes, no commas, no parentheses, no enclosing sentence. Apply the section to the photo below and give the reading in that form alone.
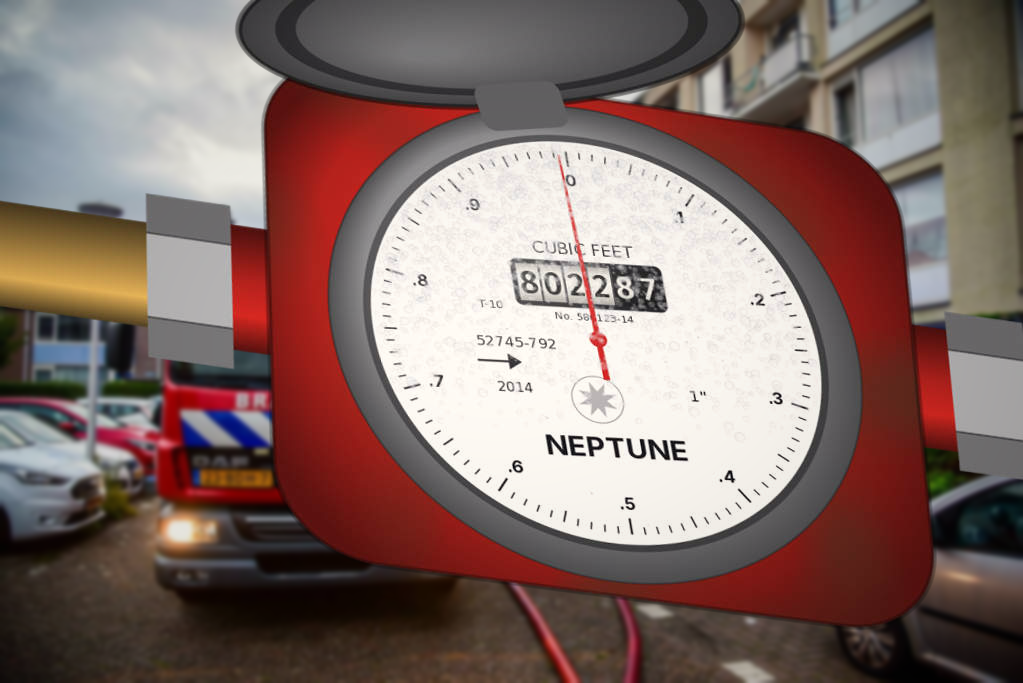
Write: 802286.99 ft³
